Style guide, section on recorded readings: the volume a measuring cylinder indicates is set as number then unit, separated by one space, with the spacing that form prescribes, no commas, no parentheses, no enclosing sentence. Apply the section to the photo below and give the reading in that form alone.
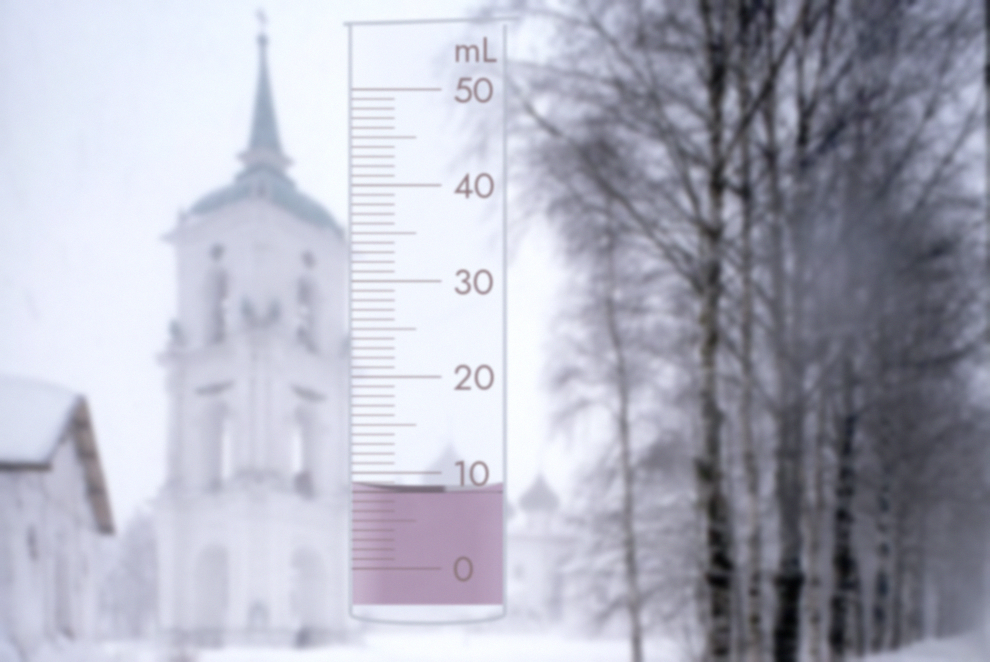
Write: 8 mL
